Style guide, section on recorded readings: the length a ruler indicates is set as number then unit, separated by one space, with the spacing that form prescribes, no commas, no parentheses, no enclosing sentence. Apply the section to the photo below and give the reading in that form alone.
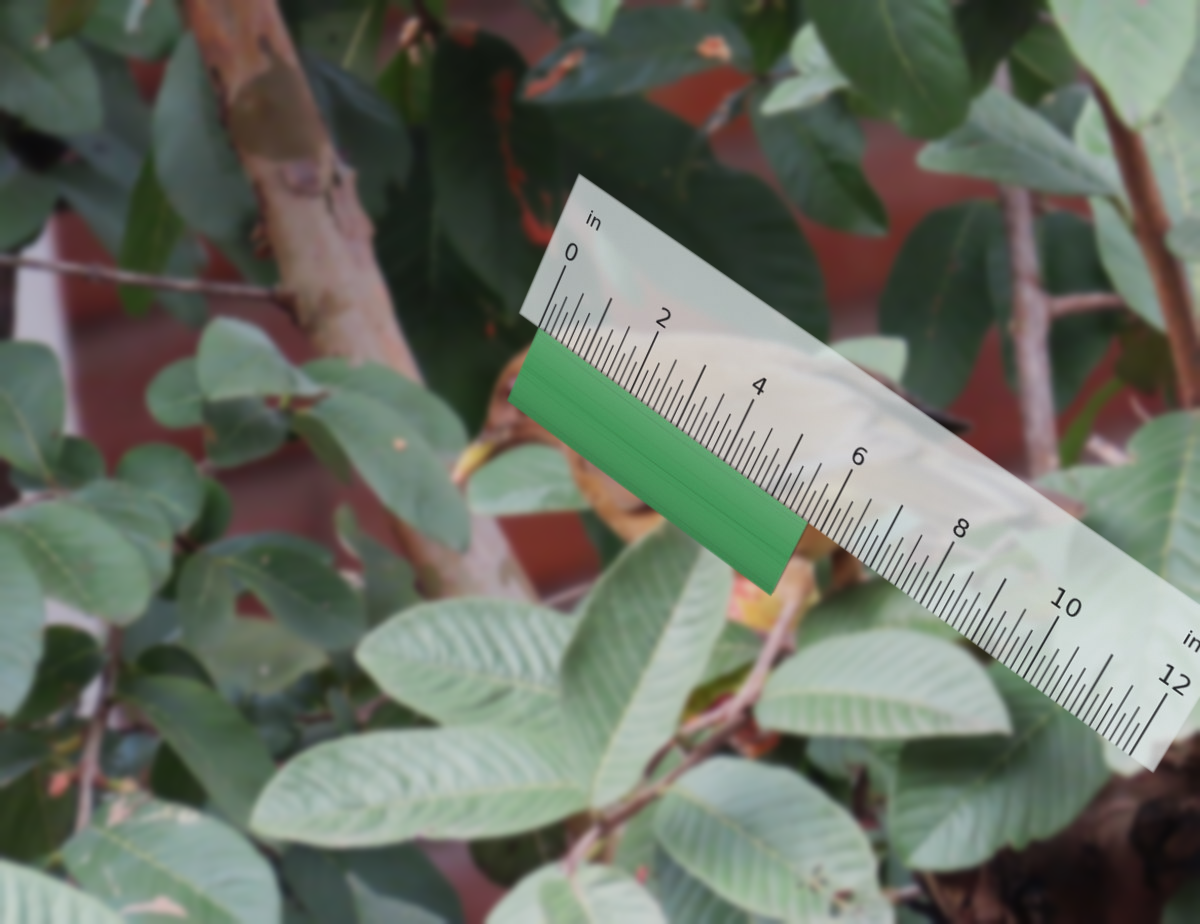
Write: 5.75 in
